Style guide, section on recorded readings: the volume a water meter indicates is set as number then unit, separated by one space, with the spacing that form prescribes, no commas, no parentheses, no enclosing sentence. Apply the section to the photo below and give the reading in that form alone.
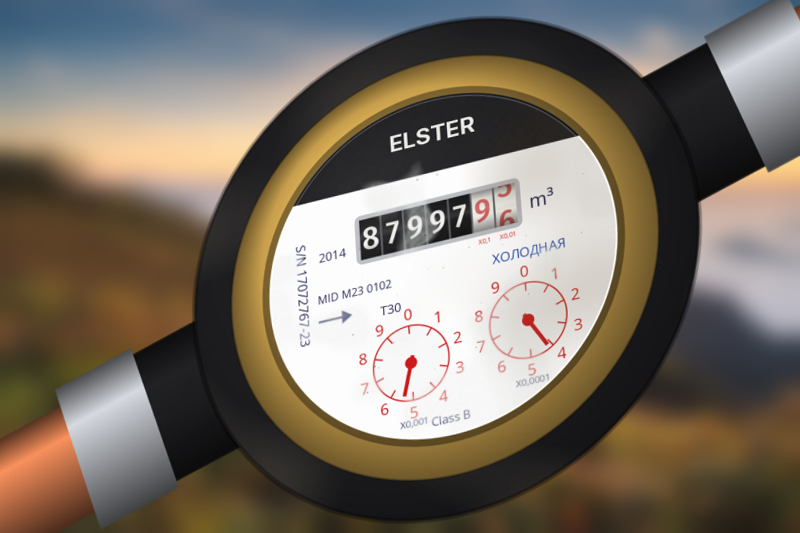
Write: 87997.9554 m³
